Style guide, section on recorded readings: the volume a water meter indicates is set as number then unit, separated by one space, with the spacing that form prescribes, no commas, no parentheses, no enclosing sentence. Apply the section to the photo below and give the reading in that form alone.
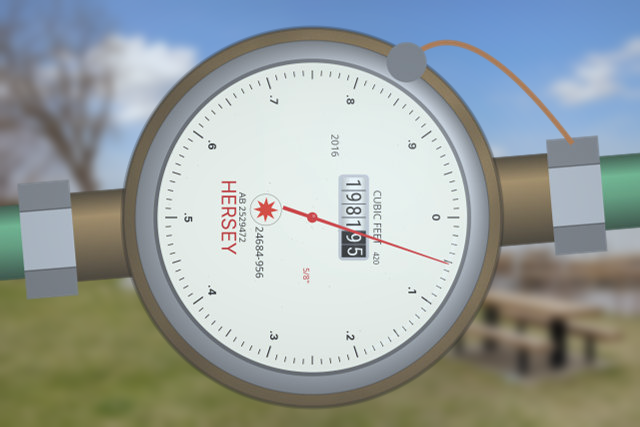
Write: 198195.05 ft³
